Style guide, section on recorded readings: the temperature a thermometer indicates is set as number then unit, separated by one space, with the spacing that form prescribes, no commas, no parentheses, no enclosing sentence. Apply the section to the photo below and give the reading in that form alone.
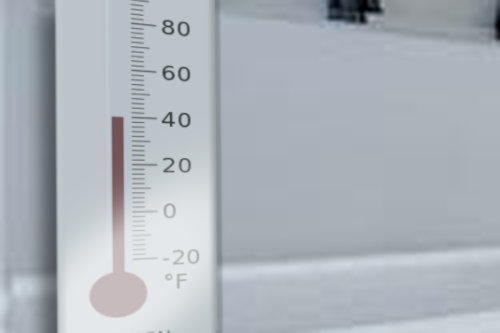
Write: 40 °F
